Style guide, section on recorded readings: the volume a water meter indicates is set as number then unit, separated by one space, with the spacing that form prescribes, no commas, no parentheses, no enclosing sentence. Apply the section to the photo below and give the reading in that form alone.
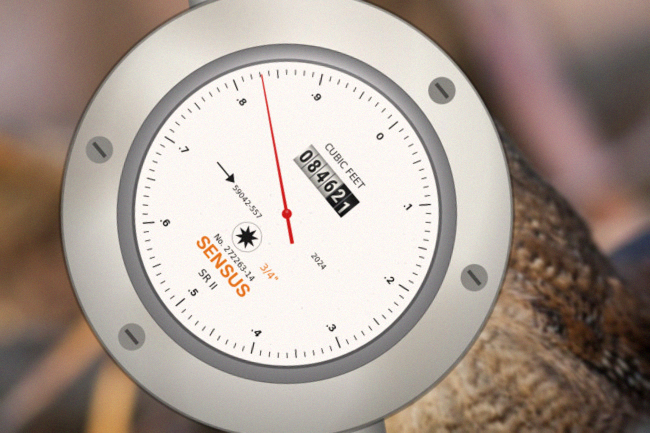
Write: 84620.83 ft³
